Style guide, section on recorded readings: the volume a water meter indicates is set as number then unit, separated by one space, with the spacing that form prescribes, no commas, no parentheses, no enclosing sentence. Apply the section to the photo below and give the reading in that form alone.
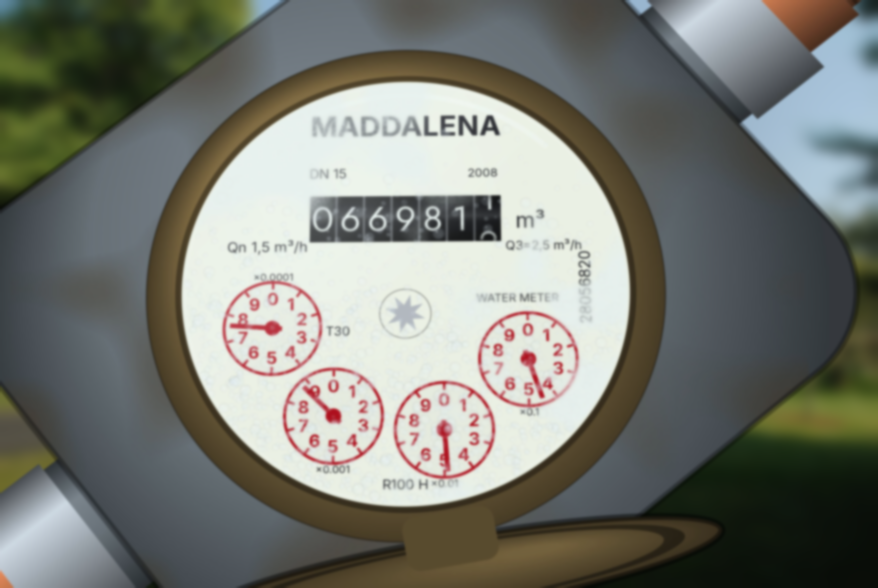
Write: 669811.4487 m³
